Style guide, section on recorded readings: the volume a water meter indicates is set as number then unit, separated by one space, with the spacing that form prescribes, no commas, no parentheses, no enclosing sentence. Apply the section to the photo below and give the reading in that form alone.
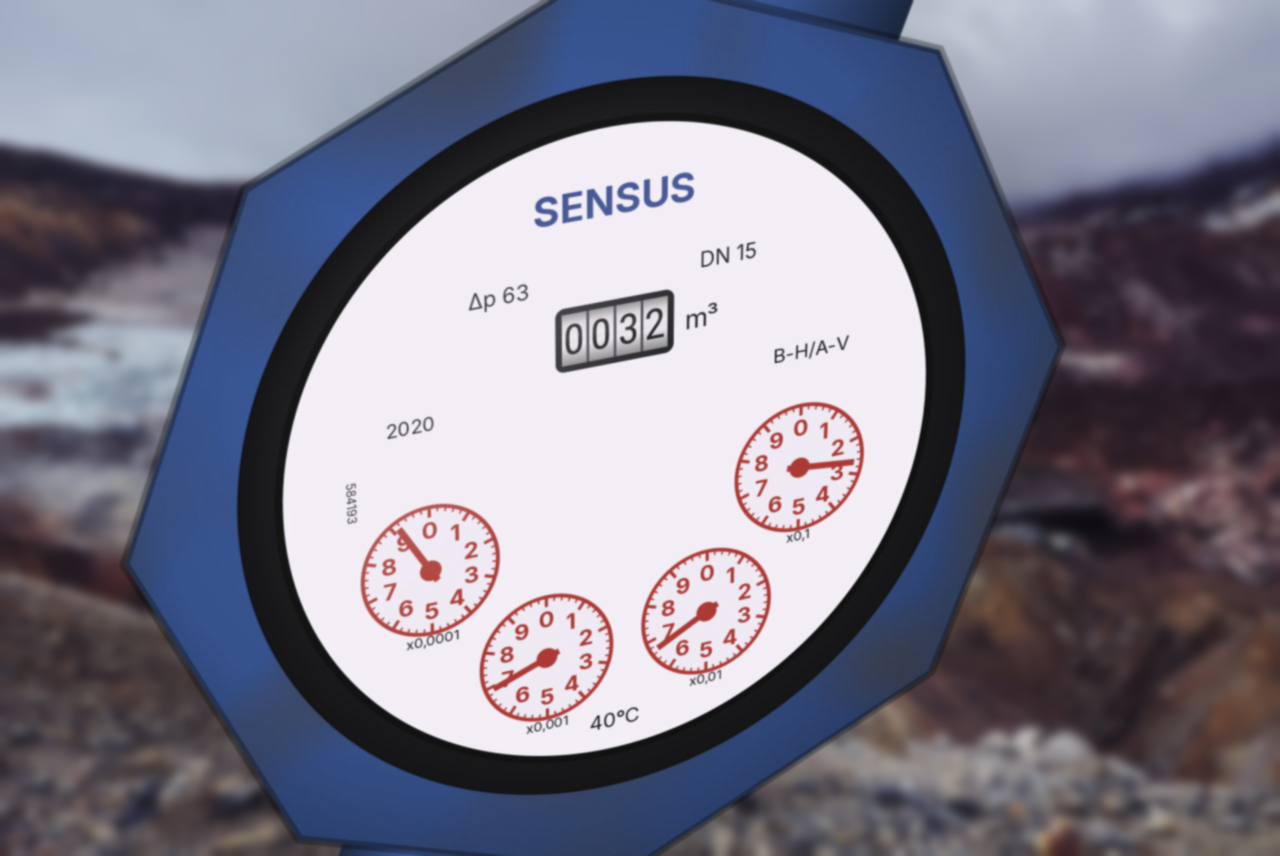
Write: 32.2669 m³
